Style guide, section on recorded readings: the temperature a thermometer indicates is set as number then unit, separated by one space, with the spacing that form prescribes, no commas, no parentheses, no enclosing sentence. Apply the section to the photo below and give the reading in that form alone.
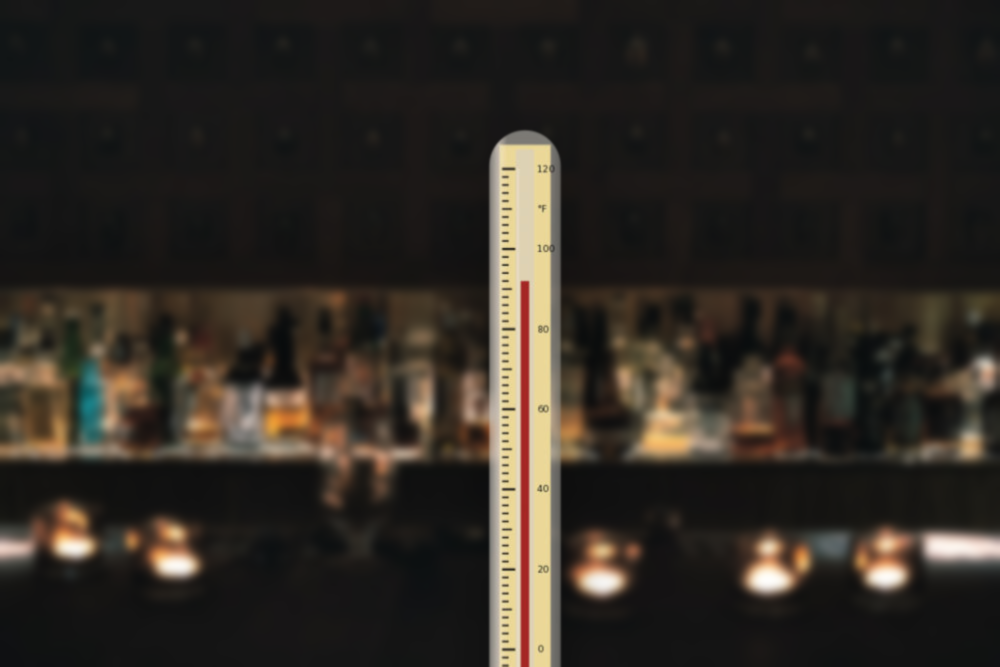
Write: 92 °F
